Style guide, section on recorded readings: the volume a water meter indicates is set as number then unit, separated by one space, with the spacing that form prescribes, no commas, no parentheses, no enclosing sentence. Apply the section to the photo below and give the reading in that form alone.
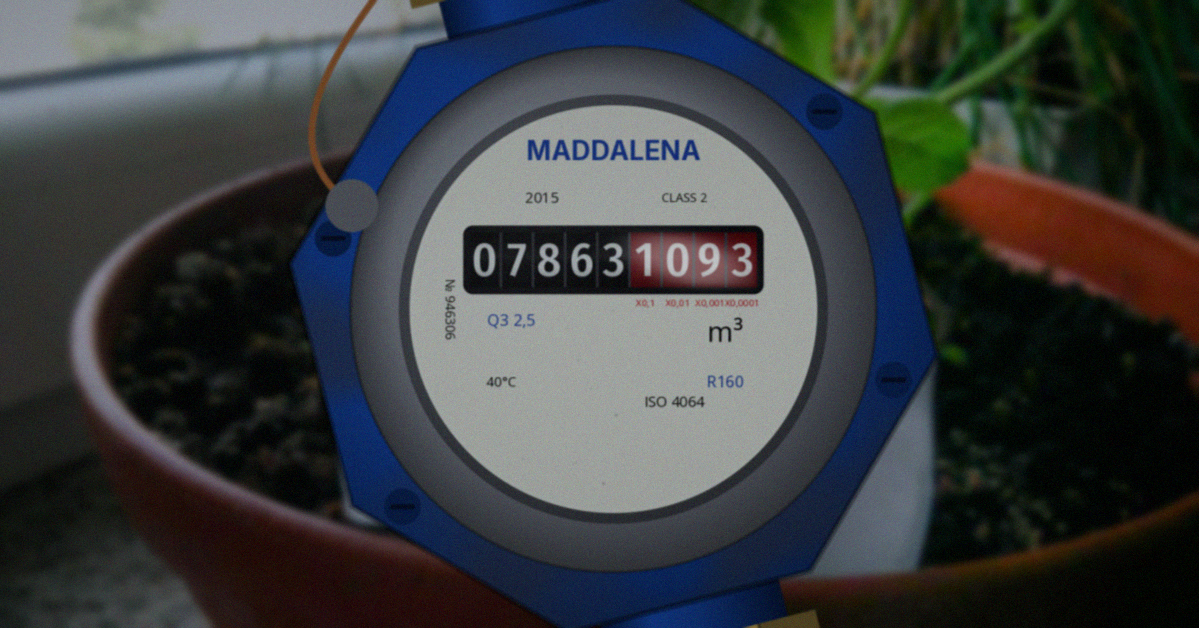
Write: 7863.1093 m³
